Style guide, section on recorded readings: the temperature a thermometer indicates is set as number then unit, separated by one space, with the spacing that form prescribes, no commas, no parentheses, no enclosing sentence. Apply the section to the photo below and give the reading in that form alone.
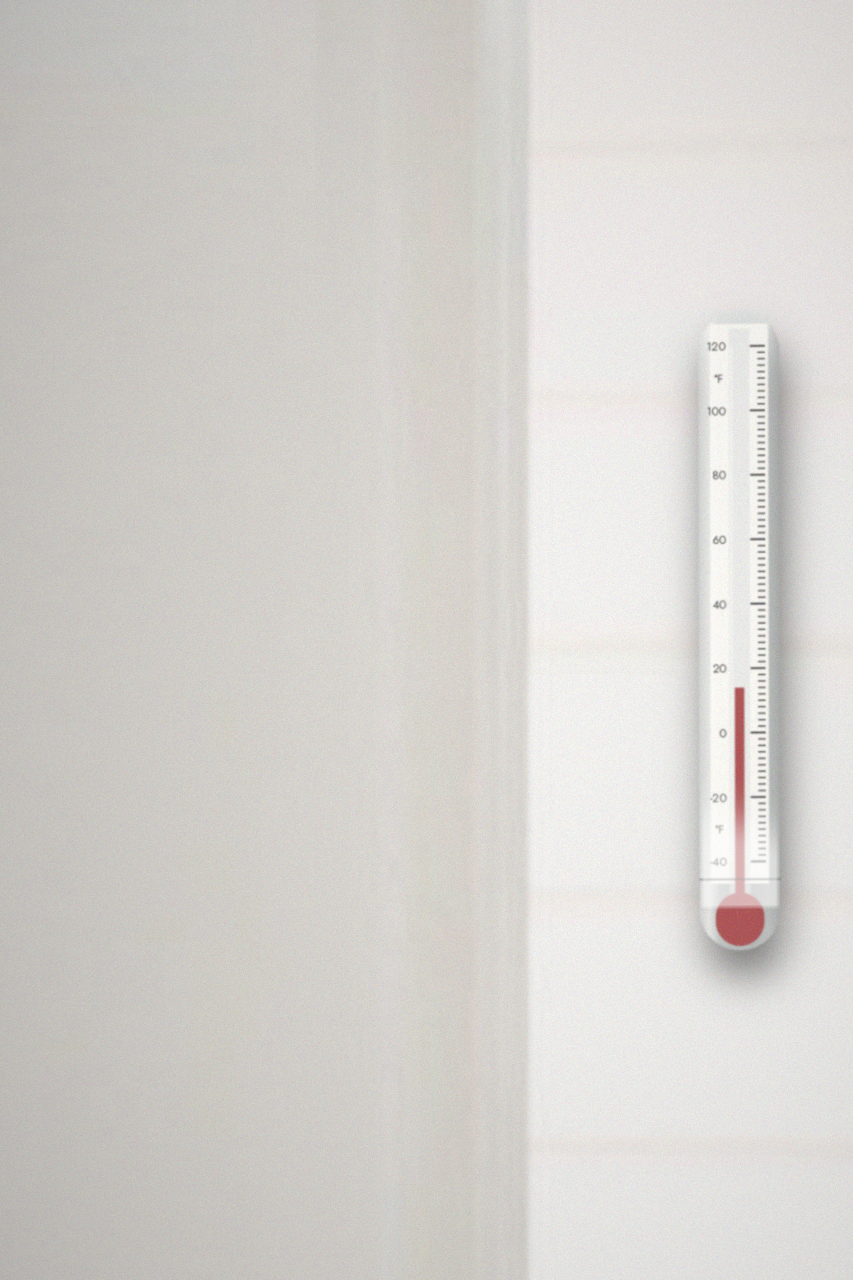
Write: 14 °F
